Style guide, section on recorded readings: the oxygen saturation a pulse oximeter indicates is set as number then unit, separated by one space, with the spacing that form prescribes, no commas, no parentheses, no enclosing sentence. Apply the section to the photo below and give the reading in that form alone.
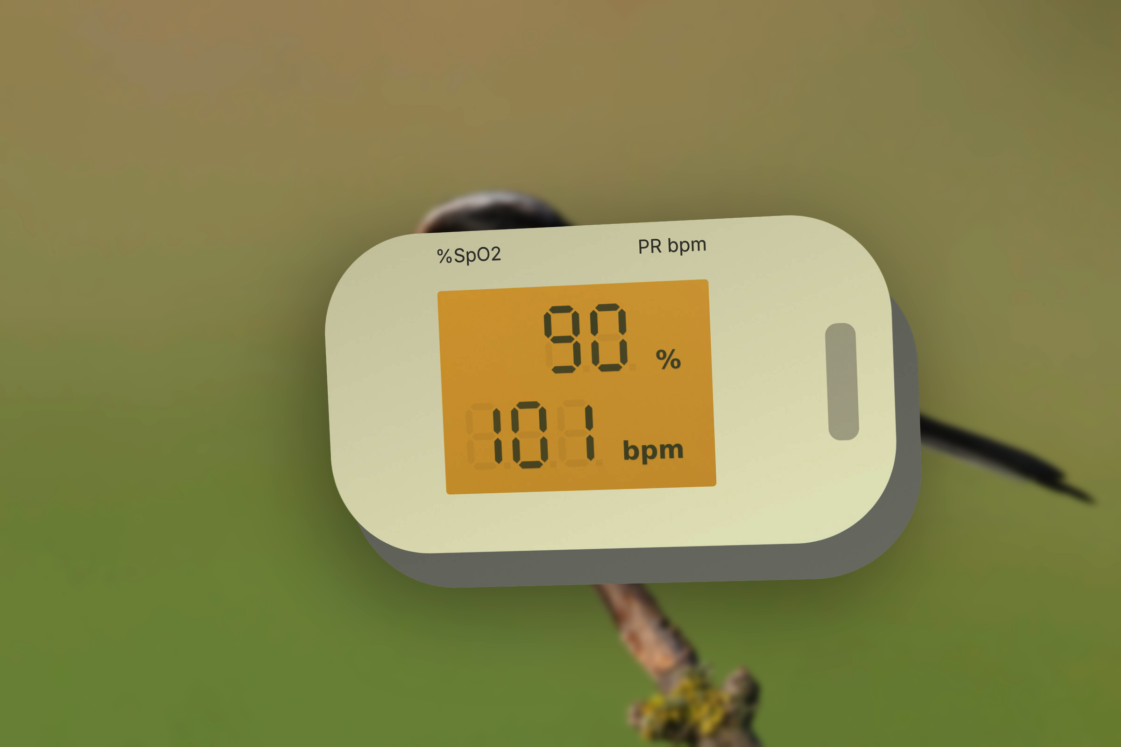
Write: 90 %
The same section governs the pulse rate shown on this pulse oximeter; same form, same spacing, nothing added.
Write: 101 bpm
